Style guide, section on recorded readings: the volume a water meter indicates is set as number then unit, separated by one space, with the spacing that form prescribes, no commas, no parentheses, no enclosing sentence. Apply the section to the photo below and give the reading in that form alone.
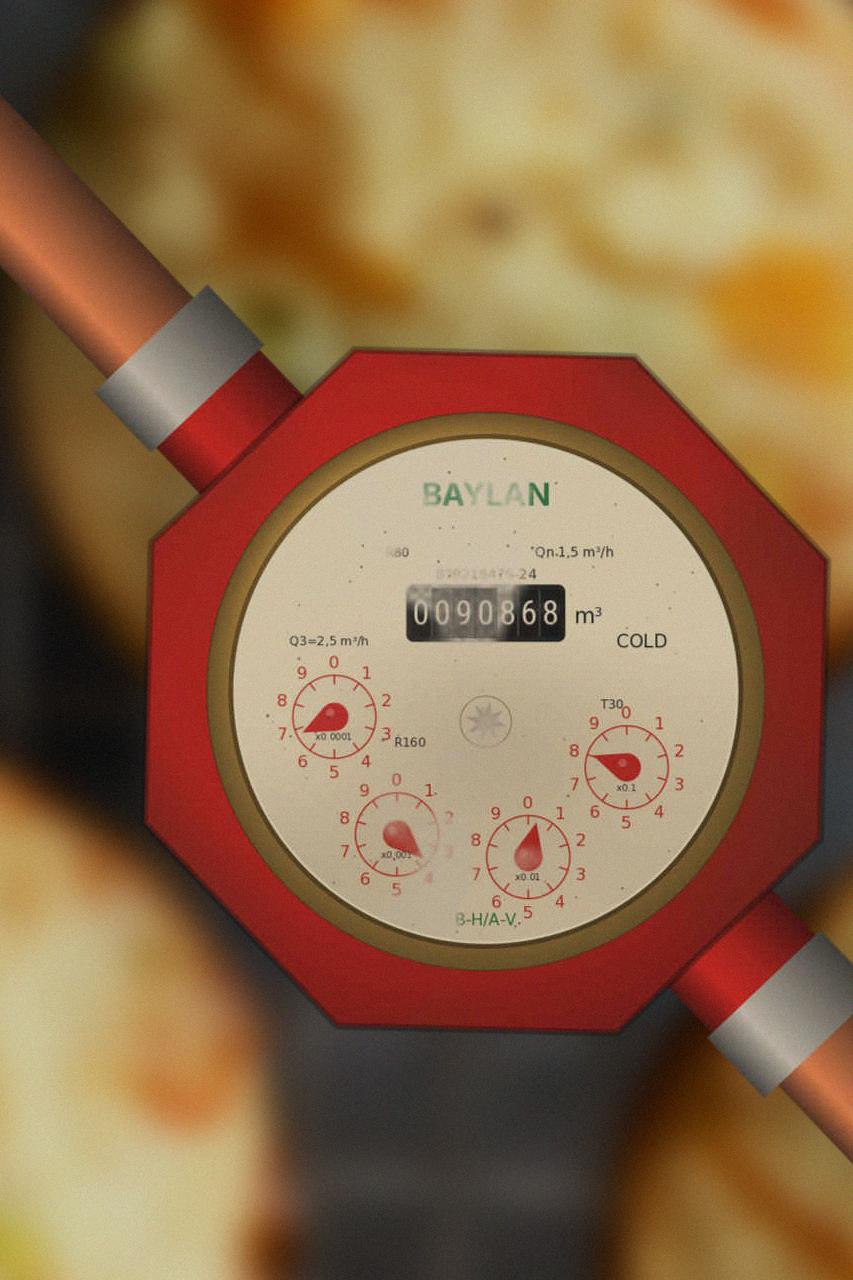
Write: 90868.8036 m³
